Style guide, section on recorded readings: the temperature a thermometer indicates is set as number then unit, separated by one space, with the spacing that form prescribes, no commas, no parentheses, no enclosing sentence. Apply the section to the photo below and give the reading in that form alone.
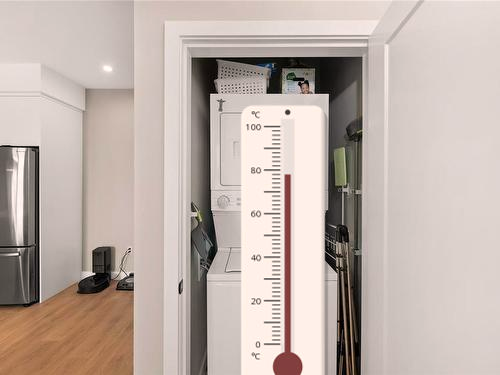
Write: 78 °C
